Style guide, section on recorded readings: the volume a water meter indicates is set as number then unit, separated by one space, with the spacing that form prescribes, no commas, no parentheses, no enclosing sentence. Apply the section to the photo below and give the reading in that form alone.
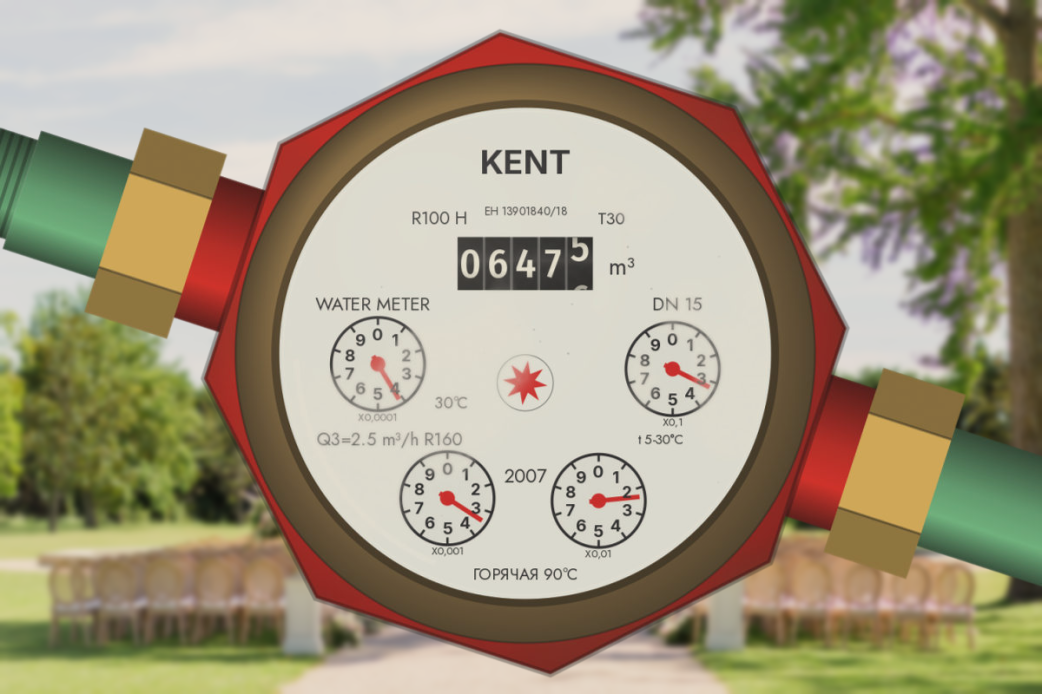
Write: 6475.3234 m³
